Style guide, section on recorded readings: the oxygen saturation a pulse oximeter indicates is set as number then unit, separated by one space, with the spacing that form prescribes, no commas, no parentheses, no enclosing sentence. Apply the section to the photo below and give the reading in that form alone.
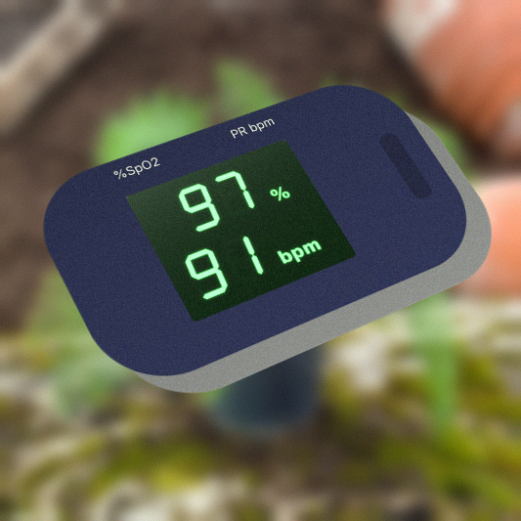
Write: 97 %
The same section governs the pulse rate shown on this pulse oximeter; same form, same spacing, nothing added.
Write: 91 bpm
